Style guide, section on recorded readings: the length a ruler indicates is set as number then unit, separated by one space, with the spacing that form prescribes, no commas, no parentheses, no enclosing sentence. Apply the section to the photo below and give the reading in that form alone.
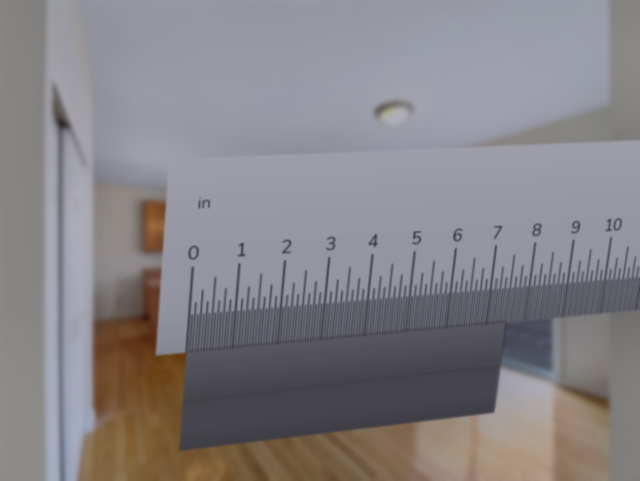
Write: 7.5 in
